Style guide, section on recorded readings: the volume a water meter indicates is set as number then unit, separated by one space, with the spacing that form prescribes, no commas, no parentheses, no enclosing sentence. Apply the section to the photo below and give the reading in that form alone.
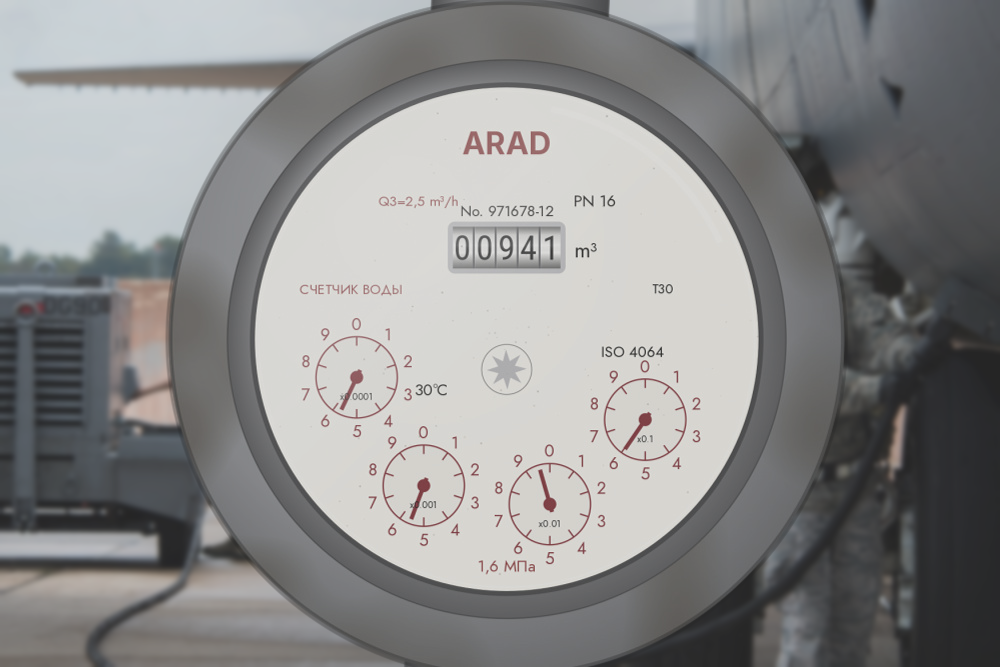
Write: 941.5955 m³
